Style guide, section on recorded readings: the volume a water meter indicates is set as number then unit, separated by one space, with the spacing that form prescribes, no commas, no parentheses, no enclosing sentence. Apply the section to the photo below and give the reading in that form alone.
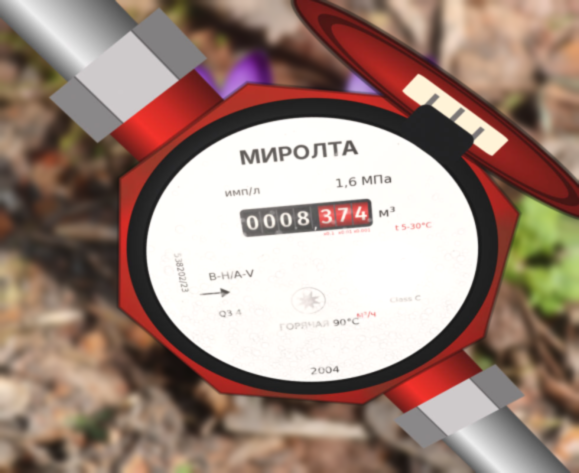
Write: 8.374 m³
